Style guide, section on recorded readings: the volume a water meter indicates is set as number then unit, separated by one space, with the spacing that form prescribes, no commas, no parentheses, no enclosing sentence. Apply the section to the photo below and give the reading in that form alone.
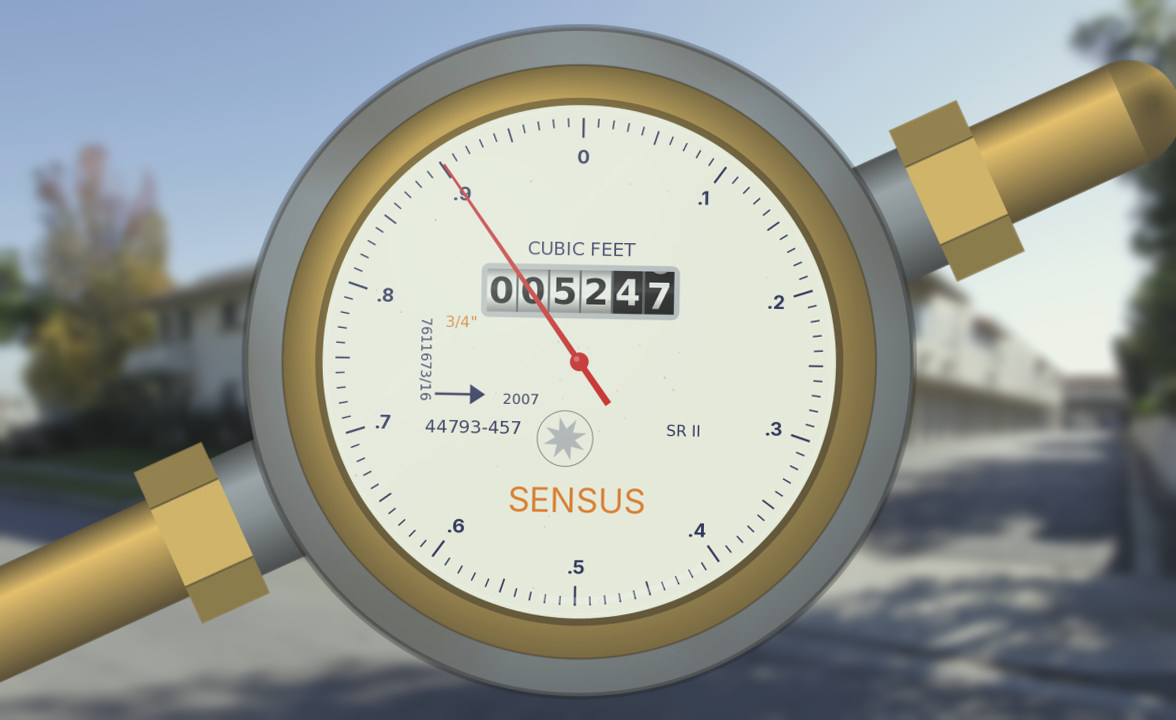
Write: 5246.90 ft³
